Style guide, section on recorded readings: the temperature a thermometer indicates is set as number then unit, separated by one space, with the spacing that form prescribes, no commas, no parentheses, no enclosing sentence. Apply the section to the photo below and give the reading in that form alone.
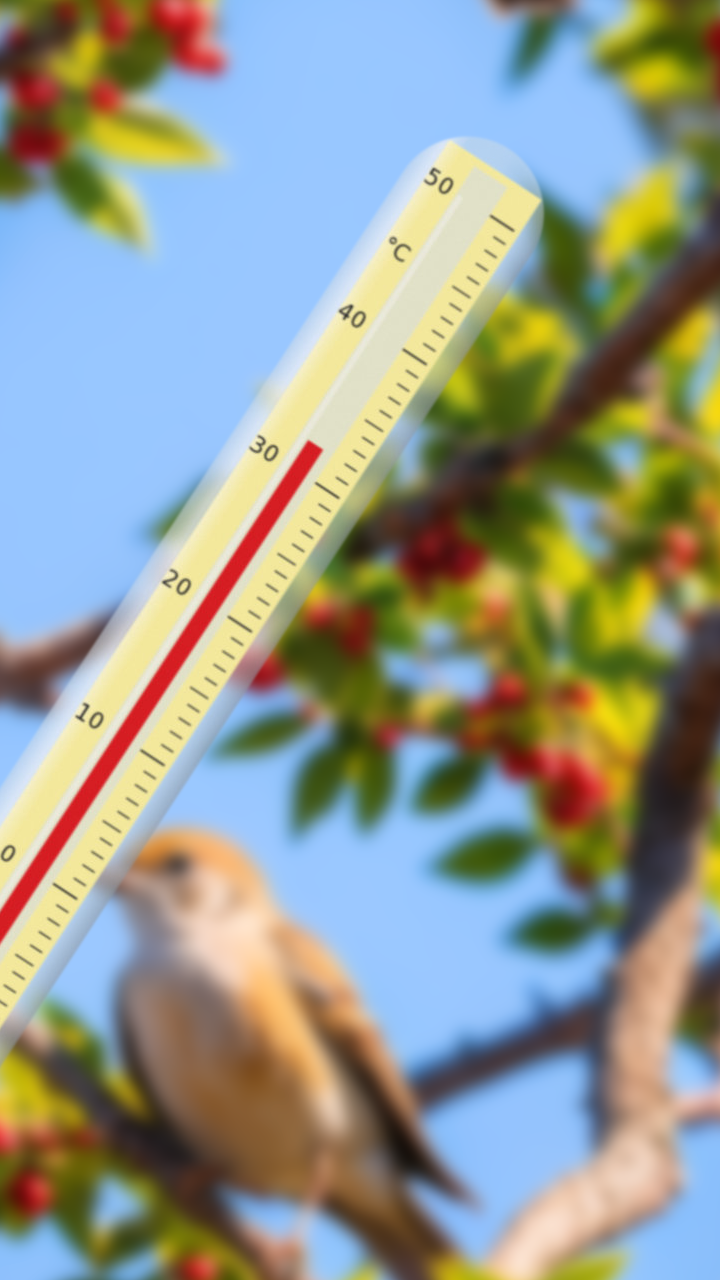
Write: 32 °C
